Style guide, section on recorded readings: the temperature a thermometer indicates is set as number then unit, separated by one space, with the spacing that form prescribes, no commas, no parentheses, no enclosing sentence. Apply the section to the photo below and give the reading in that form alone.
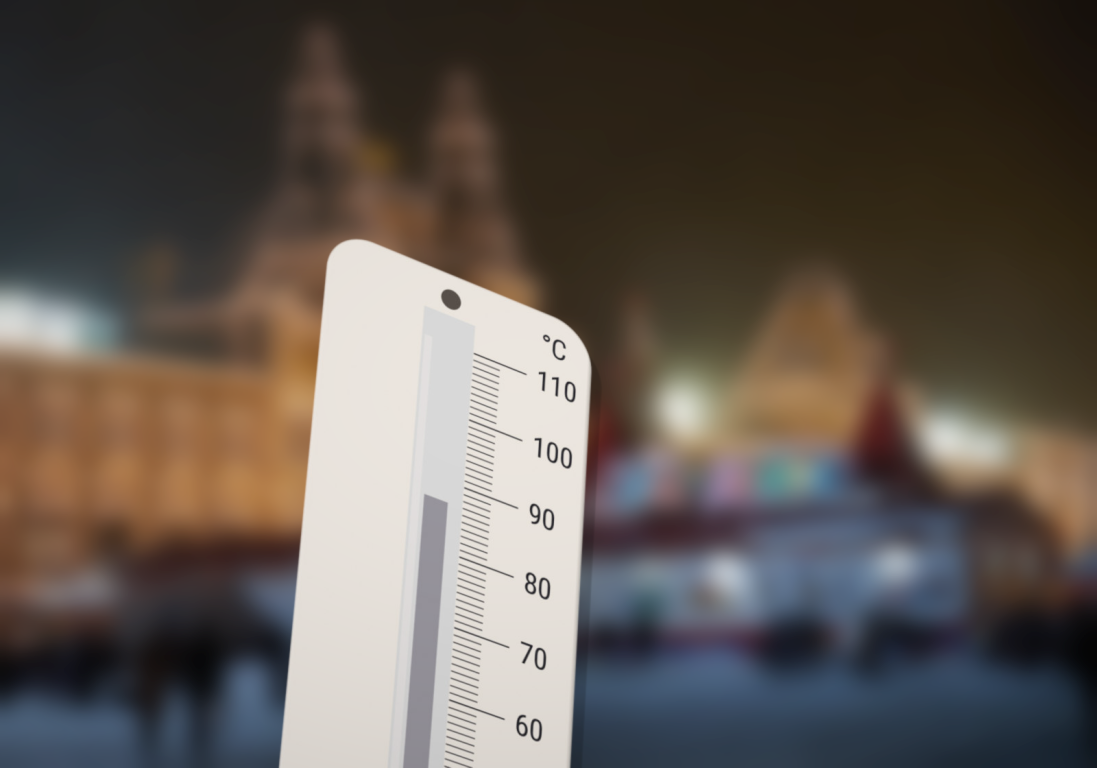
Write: 87 °C
